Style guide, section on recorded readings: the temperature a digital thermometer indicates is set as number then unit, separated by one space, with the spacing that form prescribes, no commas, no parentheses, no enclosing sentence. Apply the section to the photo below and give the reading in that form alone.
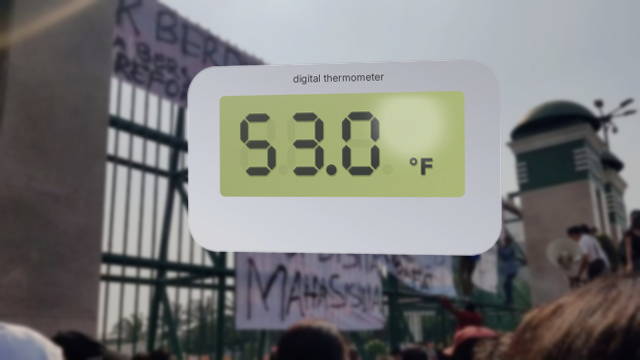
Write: 53.0 °F
